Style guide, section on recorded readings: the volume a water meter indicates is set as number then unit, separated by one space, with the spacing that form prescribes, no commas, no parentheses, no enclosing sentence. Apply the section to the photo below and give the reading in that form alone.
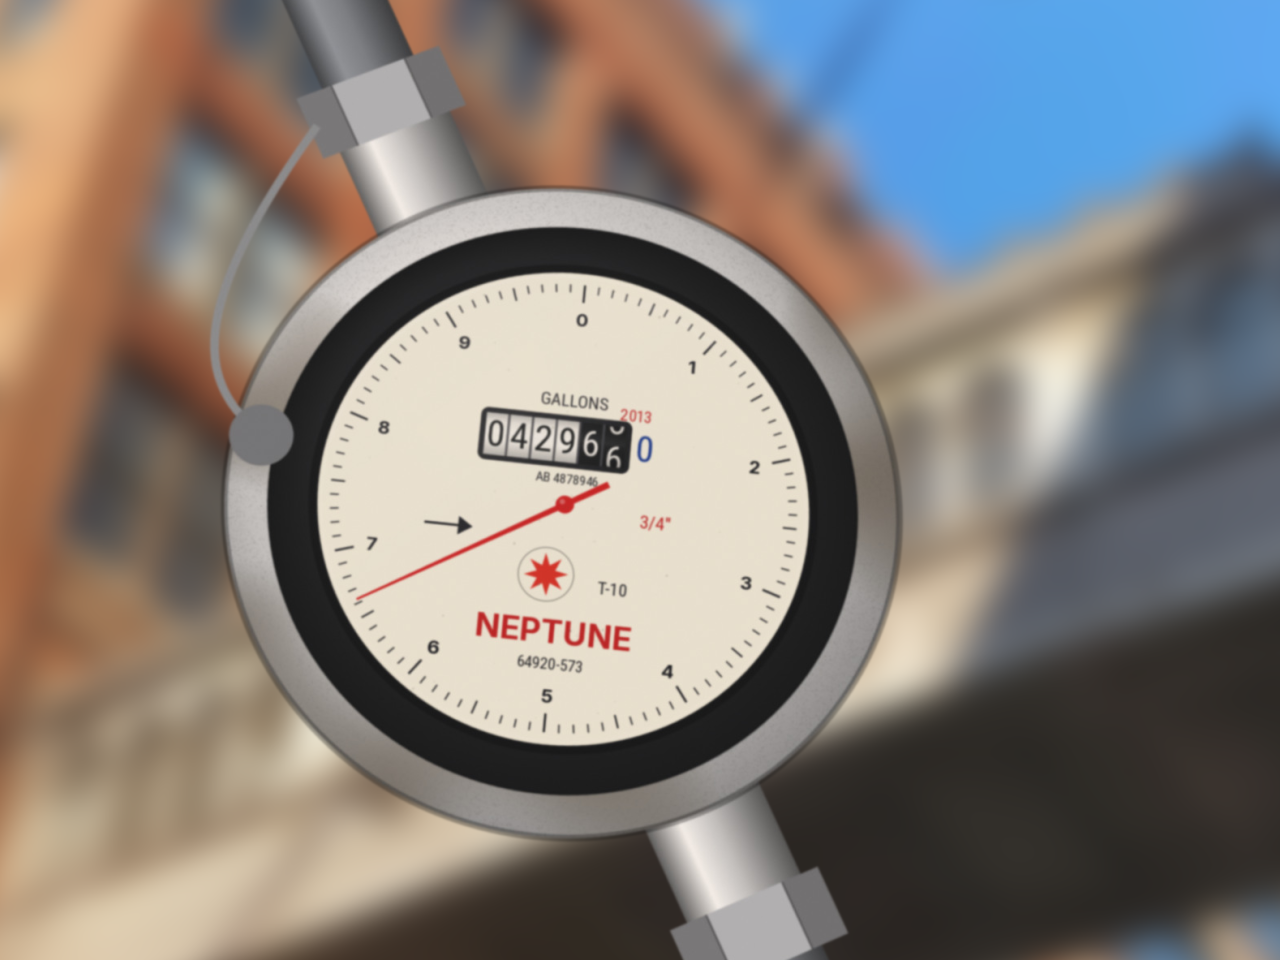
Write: 429656.6 gal
